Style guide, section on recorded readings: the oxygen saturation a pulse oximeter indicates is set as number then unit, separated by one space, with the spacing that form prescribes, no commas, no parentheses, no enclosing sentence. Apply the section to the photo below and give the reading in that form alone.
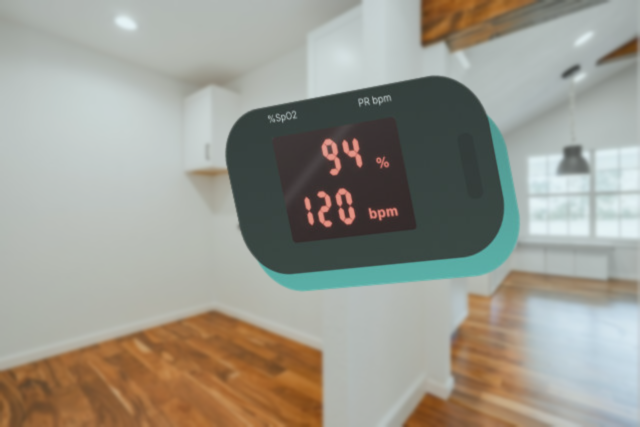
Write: 94 %
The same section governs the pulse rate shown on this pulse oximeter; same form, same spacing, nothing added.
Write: 120 bpm
